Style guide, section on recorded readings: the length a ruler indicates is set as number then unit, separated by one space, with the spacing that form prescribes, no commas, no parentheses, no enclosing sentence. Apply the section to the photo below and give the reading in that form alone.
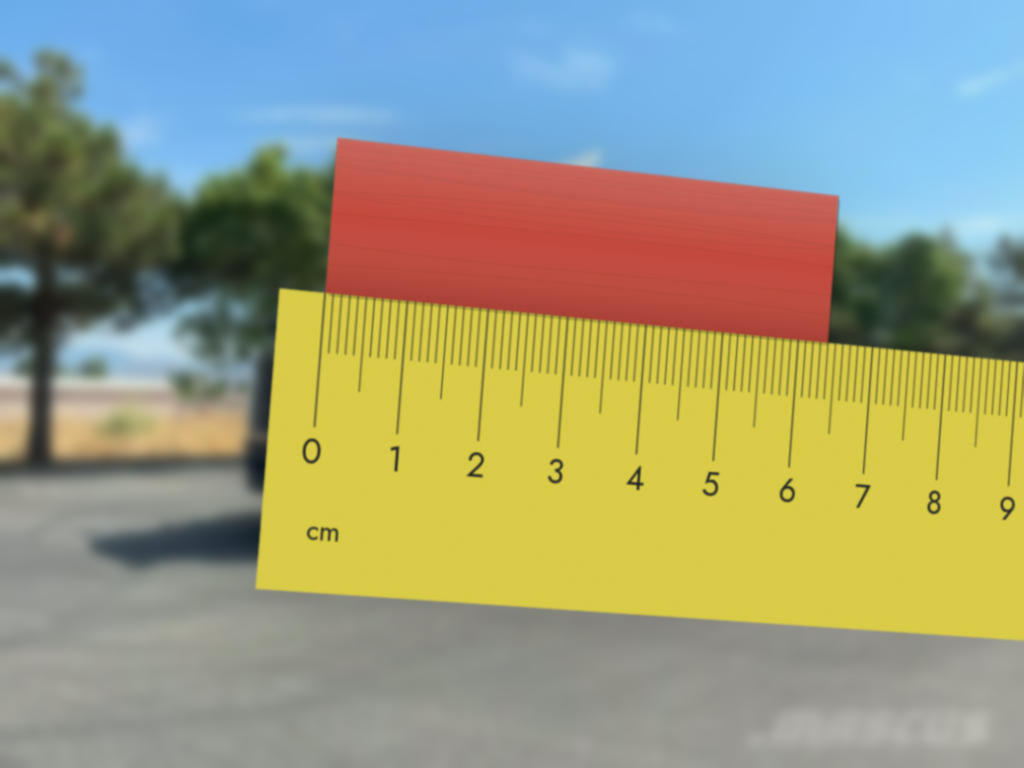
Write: 6.4 cm
